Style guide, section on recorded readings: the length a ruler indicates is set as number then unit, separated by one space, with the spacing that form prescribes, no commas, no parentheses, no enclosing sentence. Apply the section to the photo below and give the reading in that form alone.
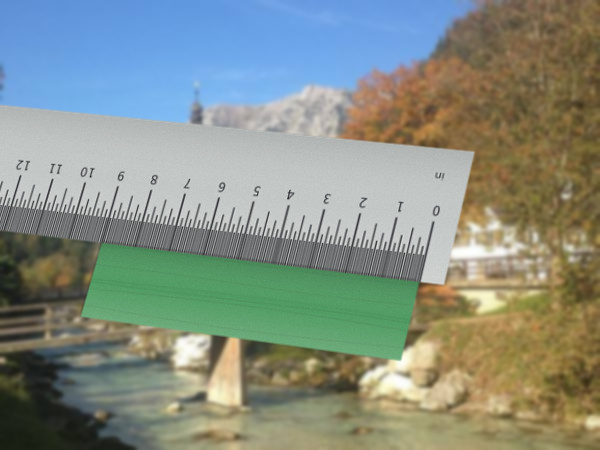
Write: 9 in
